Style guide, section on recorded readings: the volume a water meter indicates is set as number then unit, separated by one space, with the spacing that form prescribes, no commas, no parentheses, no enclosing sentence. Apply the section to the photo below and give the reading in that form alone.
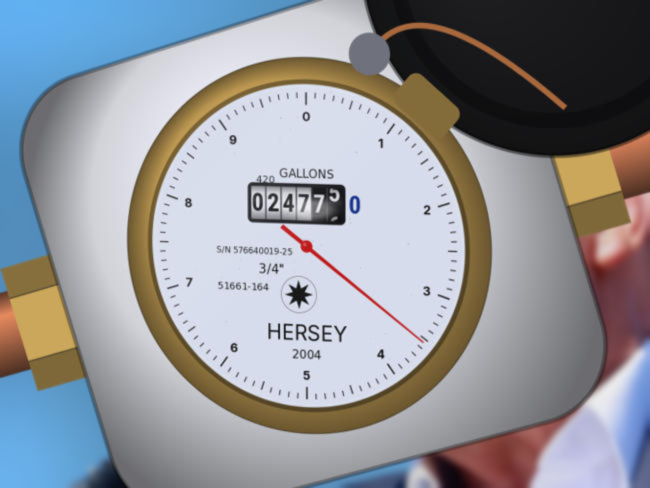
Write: 247753.5 gal
